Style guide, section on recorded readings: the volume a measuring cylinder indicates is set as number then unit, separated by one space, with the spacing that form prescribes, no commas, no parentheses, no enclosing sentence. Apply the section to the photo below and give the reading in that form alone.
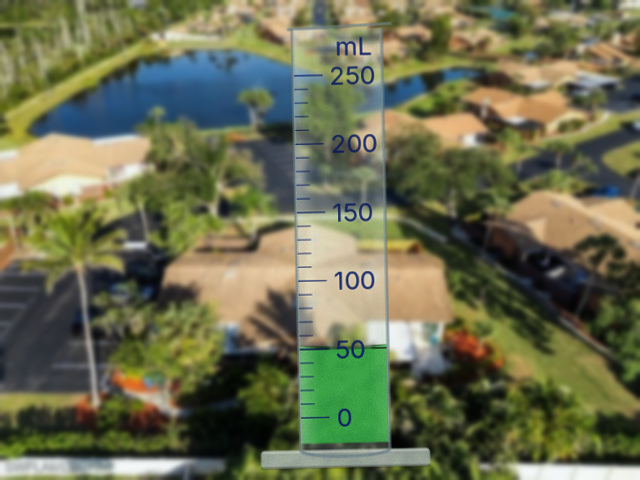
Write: 50 mL
